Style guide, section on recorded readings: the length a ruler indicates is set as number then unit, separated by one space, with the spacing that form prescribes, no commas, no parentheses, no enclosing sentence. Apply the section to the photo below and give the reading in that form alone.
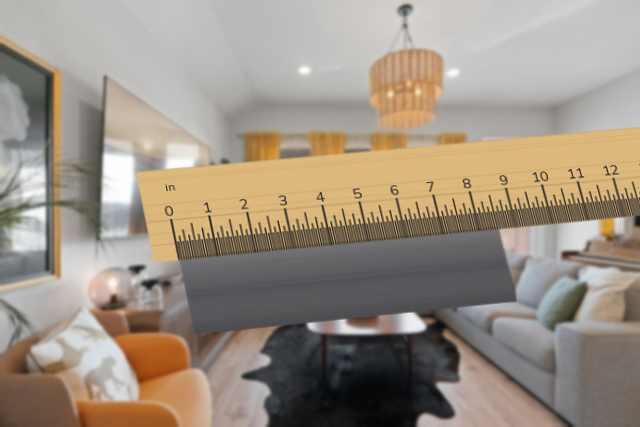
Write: 8.5 in
